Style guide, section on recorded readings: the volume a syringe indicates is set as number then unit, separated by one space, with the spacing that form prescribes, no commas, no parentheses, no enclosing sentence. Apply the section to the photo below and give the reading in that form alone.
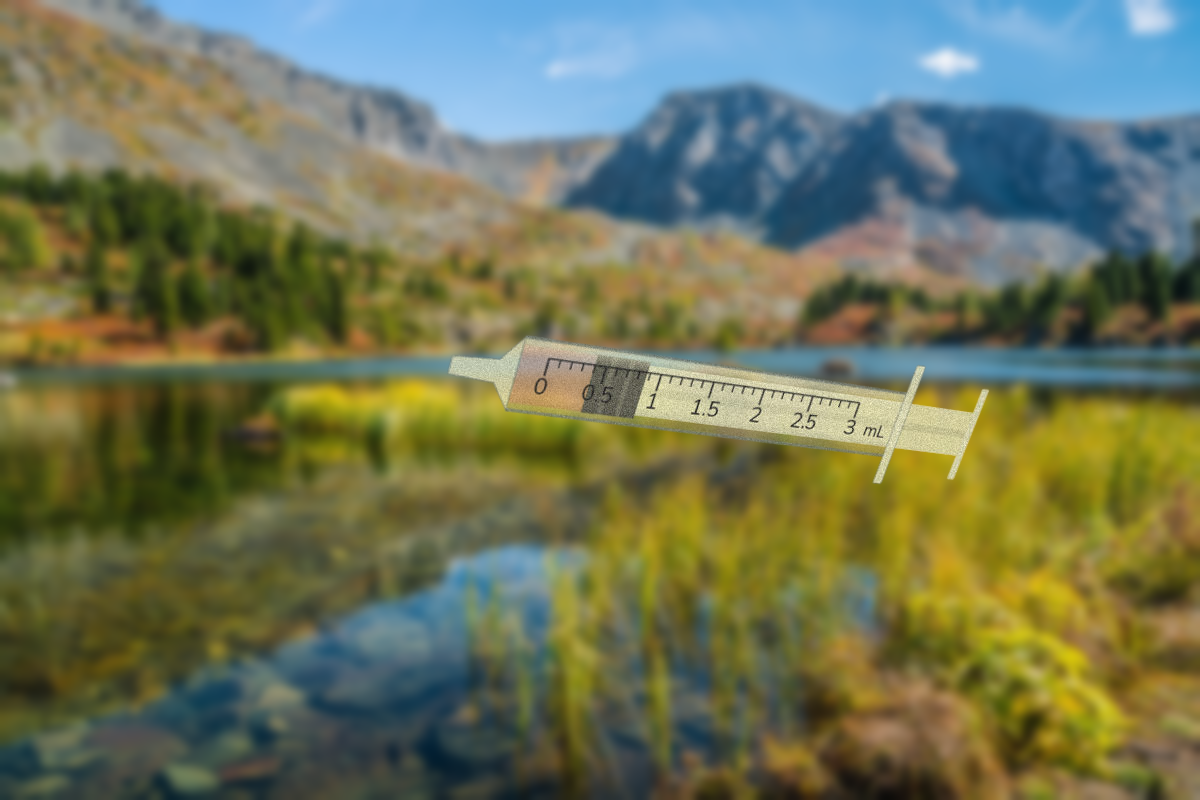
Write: 0.4 mL
